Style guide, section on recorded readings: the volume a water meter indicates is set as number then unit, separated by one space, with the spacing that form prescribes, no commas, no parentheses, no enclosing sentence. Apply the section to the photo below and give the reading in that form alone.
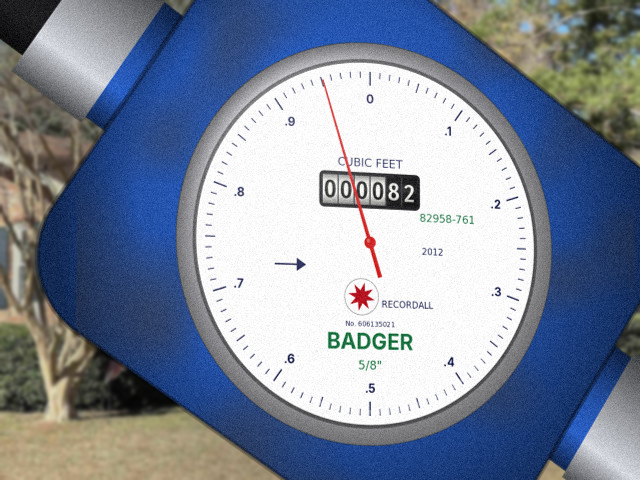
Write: 81.95 ft³
